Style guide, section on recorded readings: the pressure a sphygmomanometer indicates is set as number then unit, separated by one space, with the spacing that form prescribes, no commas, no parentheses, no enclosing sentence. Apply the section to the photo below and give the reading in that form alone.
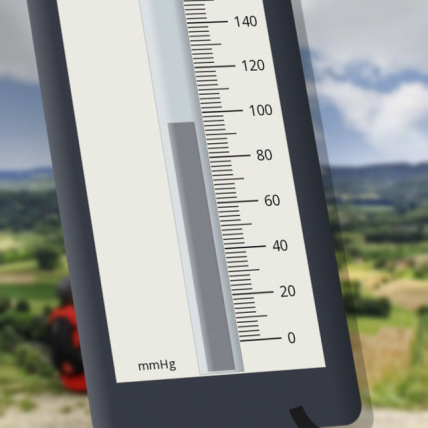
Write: 96 mmHg
